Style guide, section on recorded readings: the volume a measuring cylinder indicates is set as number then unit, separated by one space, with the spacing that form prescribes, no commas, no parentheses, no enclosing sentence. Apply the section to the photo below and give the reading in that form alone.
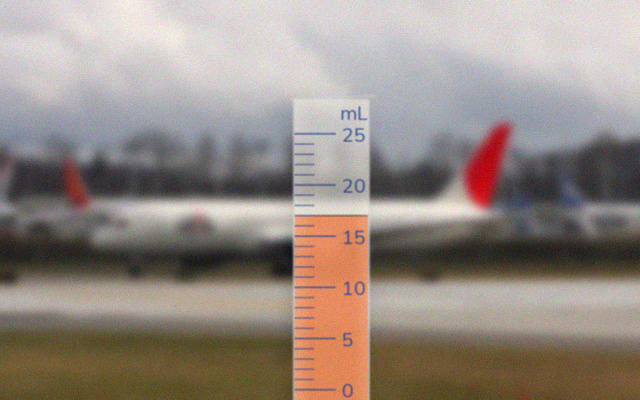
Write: 17 mL
